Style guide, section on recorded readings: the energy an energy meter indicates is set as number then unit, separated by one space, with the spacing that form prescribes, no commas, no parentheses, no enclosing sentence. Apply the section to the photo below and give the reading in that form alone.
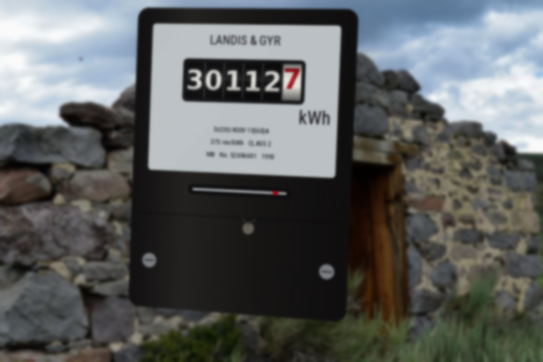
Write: 30112.7 kWh
